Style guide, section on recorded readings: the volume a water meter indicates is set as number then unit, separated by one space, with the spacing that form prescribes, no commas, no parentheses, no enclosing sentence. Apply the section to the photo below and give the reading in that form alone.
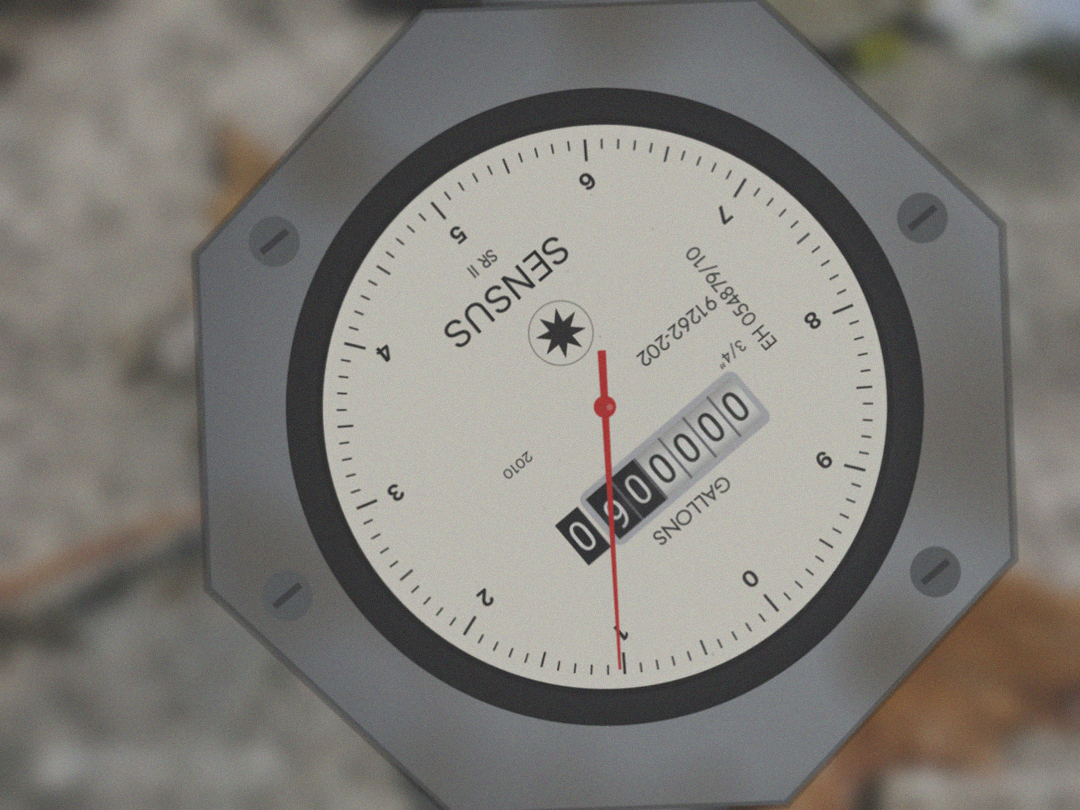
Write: 61.0 gal
